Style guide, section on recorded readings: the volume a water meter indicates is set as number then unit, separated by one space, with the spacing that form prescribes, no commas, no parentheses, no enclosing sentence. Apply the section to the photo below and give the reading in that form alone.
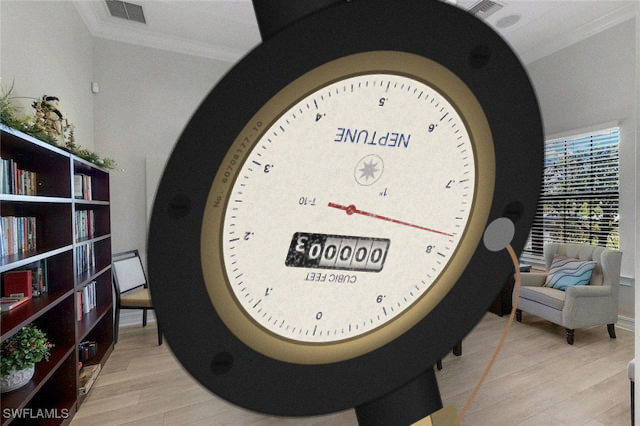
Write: 2.77 ft³
